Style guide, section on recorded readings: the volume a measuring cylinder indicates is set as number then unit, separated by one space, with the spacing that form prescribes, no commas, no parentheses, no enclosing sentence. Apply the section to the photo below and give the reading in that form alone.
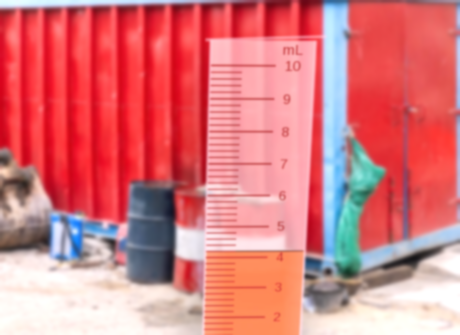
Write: 4.2 mL
